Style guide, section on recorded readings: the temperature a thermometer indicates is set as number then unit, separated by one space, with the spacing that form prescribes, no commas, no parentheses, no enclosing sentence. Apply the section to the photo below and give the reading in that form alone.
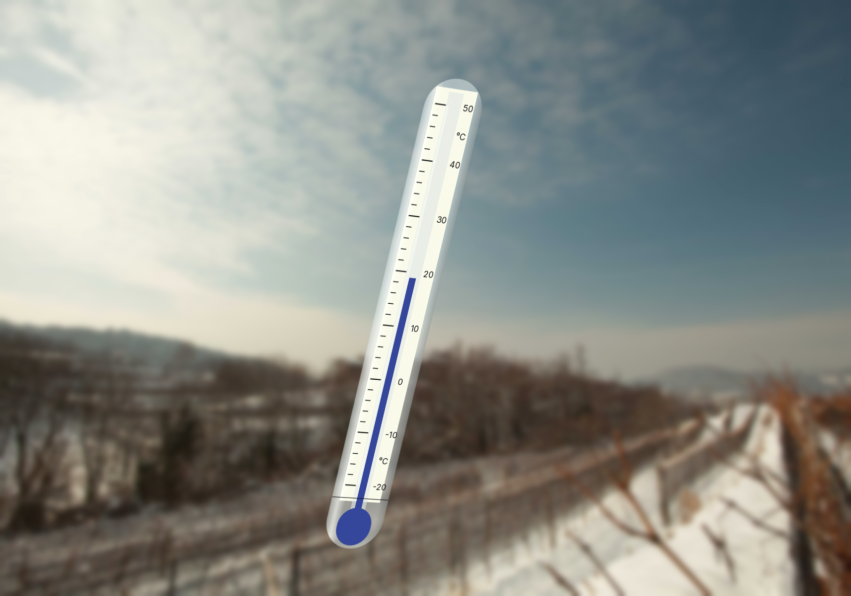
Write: 19 °C
